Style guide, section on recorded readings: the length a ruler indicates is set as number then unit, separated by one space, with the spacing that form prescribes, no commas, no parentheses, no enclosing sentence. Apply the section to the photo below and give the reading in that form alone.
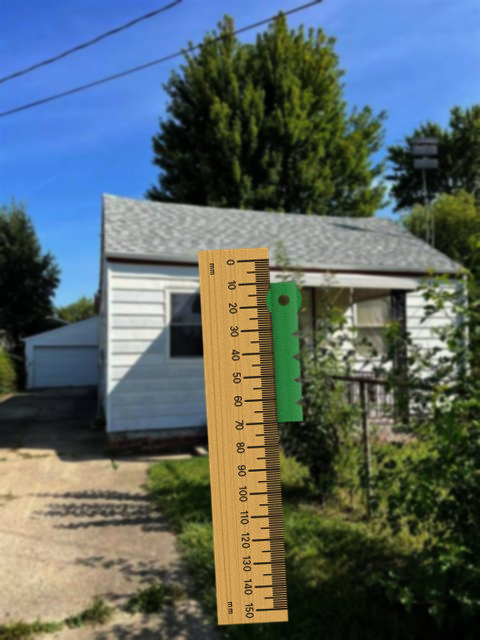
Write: 60 mm
